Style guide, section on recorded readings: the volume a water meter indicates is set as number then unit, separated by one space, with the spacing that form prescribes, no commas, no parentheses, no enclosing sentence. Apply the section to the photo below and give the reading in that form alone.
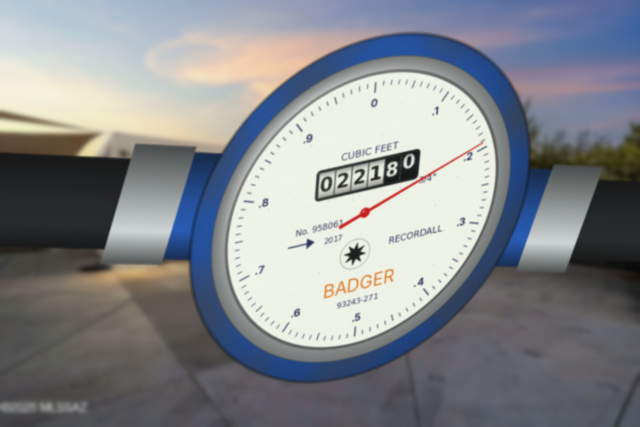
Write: 22180.19 ft³
